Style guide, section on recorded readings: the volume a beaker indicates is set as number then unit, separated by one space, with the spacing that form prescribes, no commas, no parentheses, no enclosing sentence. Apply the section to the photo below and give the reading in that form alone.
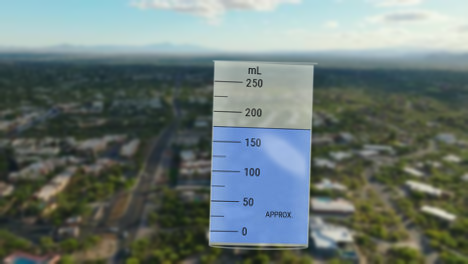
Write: 175 mL
